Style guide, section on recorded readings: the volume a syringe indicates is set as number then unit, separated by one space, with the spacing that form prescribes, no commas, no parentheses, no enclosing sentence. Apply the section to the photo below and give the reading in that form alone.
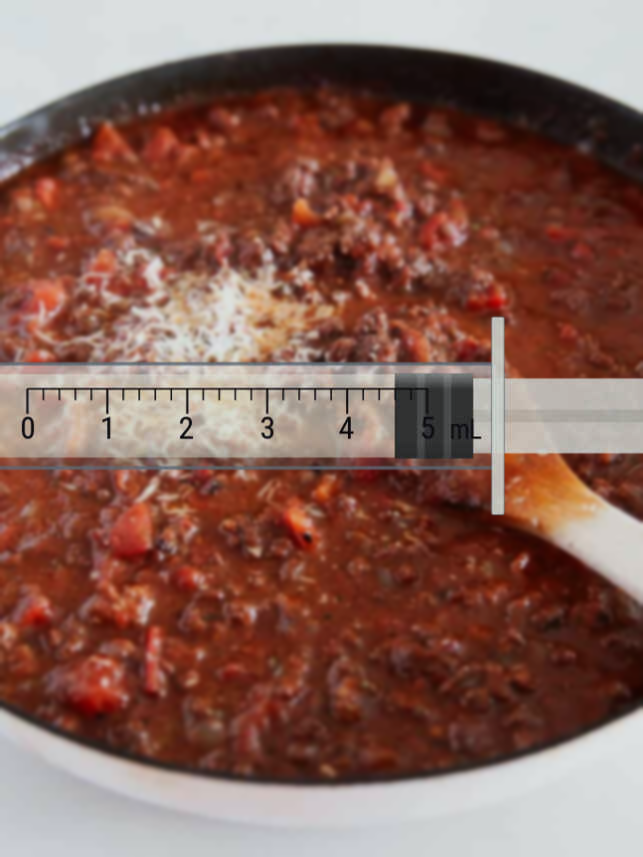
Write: 4.6 mL
